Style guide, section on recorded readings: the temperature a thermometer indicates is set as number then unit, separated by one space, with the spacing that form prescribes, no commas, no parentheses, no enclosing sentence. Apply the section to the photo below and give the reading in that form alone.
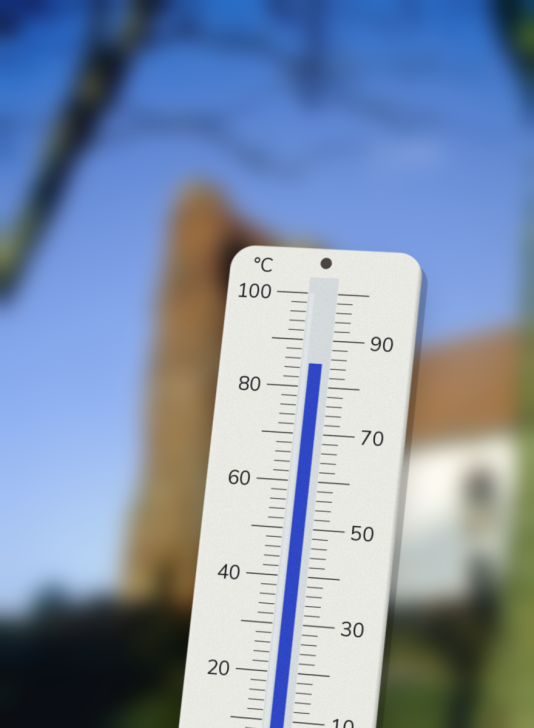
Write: 85 °C
